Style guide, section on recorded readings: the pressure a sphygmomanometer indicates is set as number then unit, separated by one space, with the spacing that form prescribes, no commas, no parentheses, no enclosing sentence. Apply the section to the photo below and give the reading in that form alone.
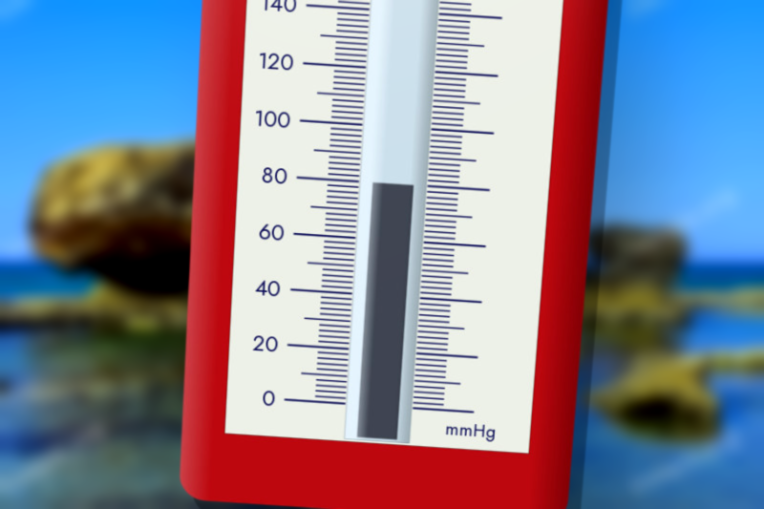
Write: 80 mmHg
